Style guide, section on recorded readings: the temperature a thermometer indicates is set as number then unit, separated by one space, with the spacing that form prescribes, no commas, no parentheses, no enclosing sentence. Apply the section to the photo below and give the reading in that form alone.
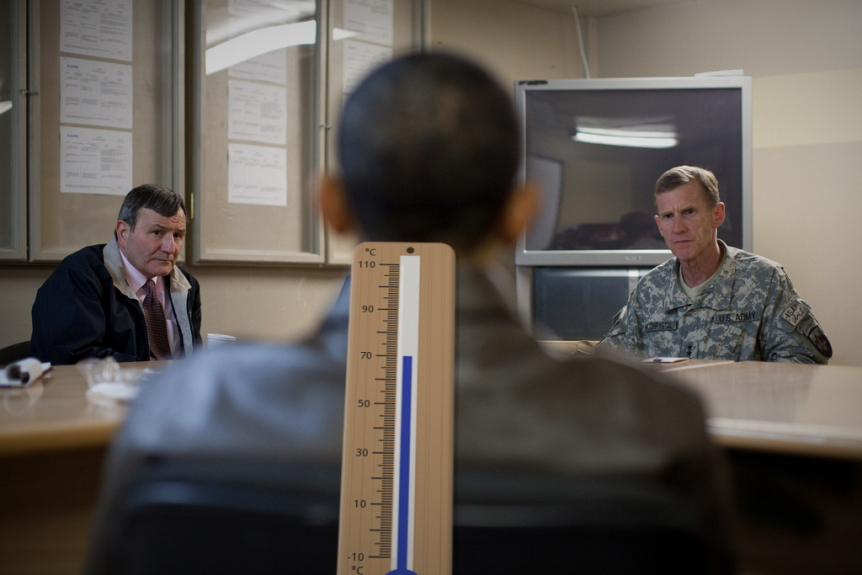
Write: 70 °C
